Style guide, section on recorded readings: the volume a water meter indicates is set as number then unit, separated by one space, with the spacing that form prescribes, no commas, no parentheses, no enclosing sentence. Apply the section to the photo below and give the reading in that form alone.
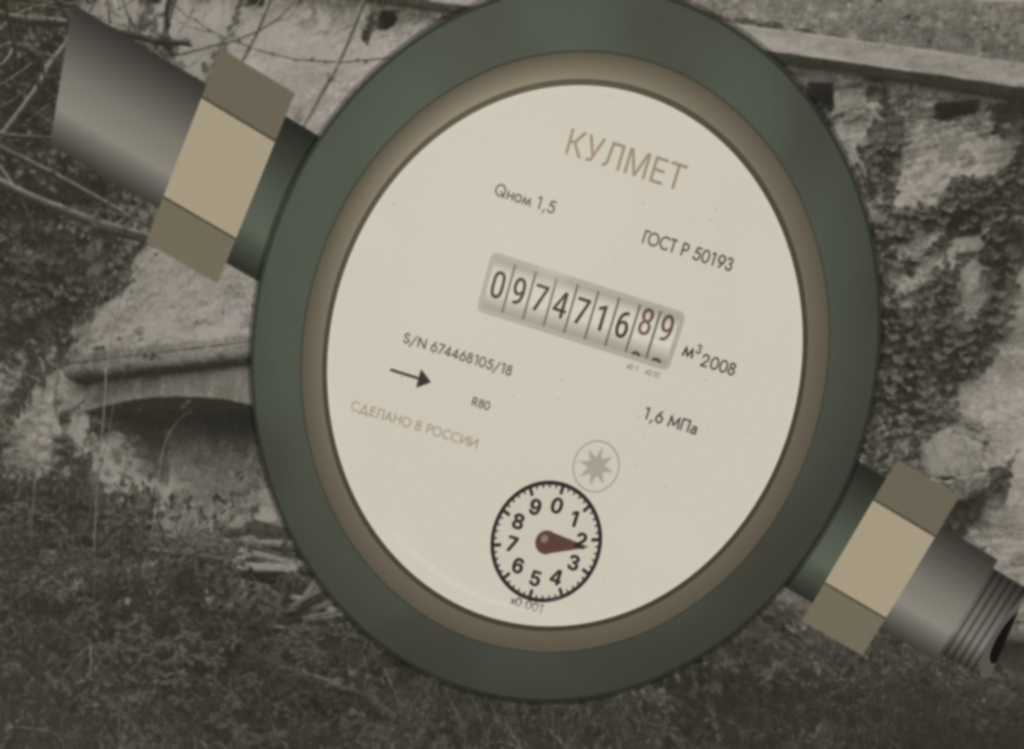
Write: 974716.892 m³
